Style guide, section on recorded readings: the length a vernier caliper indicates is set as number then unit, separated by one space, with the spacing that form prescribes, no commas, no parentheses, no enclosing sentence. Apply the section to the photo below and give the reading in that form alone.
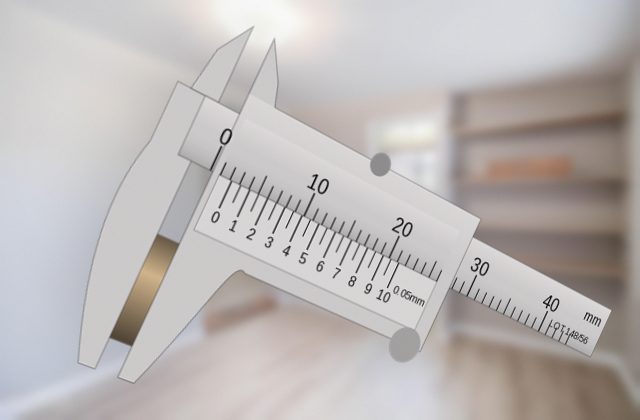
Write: 2.2 mm
